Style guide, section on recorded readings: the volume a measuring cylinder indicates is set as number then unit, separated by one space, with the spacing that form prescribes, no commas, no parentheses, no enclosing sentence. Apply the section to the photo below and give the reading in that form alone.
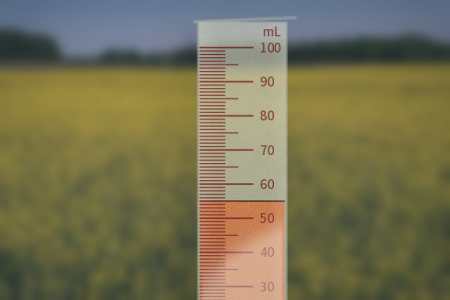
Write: 55 mL
